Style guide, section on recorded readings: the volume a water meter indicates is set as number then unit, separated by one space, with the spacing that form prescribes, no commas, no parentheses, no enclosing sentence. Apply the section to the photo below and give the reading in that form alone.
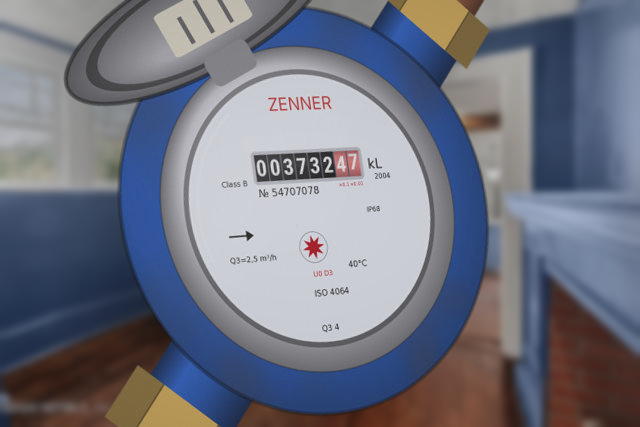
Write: 3732.47 kL
